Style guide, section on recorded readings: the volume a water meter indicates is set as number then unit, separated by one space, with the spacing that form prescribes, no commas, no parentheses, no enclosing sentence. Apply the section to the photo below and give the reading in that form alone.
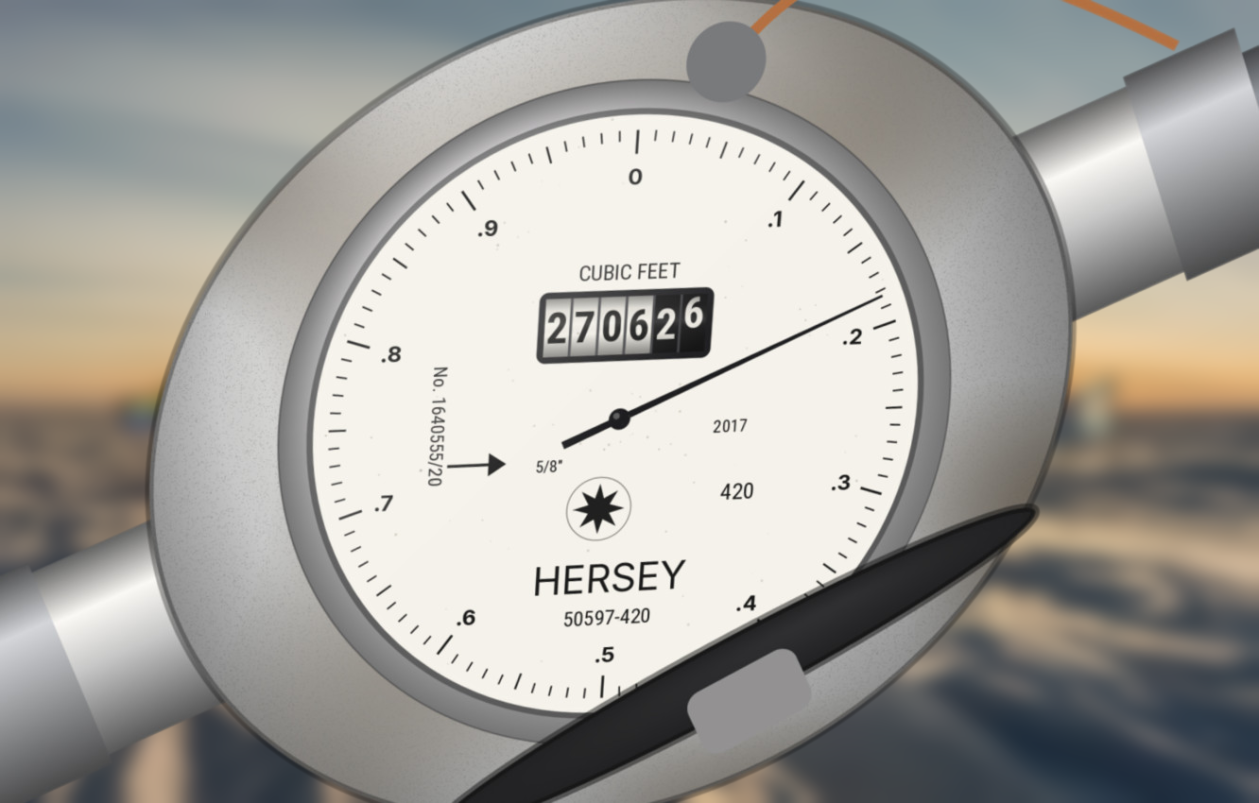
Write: 270626.18 ft³
